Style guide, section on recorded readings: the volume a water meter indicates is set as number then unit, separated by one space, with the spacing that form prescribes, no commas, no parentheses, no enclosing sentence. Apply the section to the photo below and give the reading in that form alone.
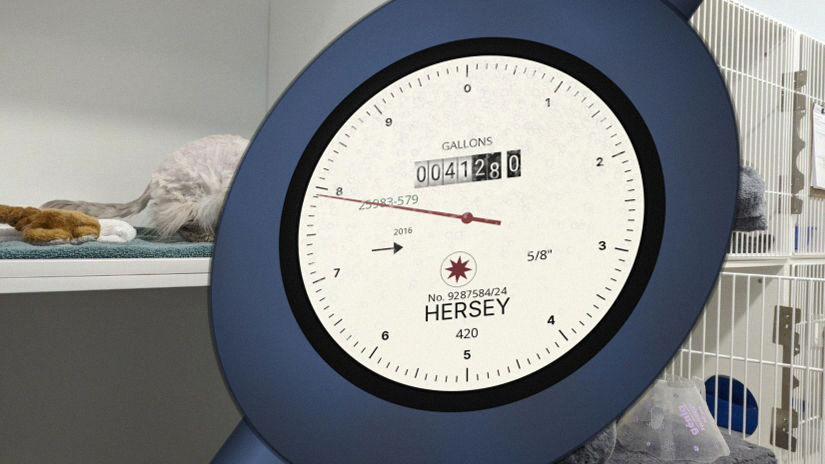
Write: 41277.9 gal
